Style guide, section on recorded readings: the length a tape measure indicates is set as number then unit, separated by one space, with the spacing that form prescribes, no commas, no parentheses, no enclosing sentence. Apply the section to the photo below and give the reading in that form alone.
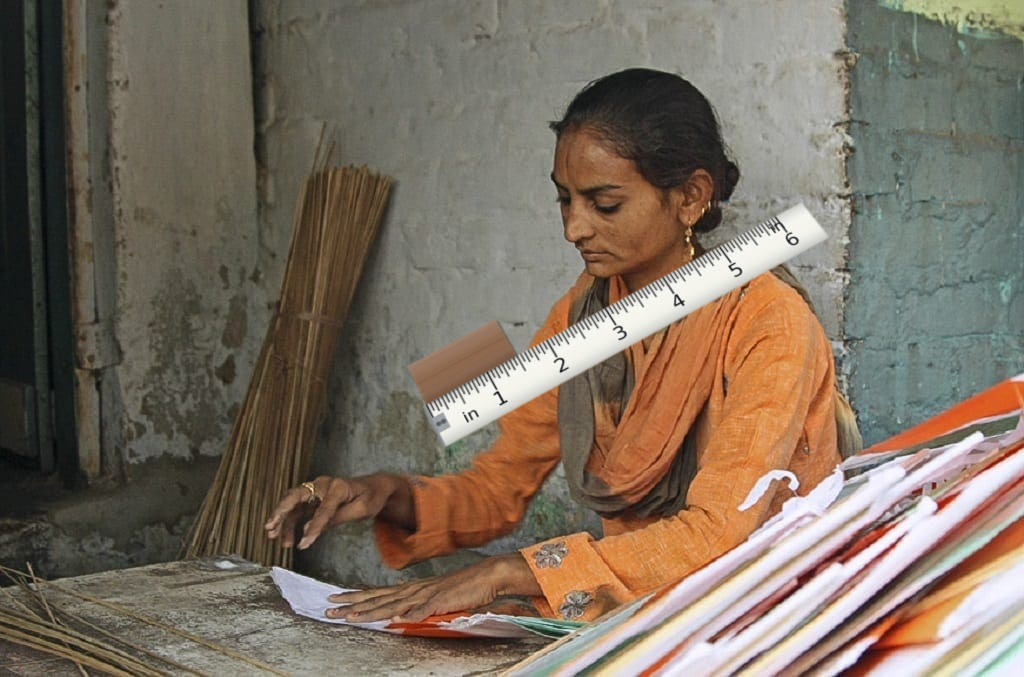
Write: 1.5 in
